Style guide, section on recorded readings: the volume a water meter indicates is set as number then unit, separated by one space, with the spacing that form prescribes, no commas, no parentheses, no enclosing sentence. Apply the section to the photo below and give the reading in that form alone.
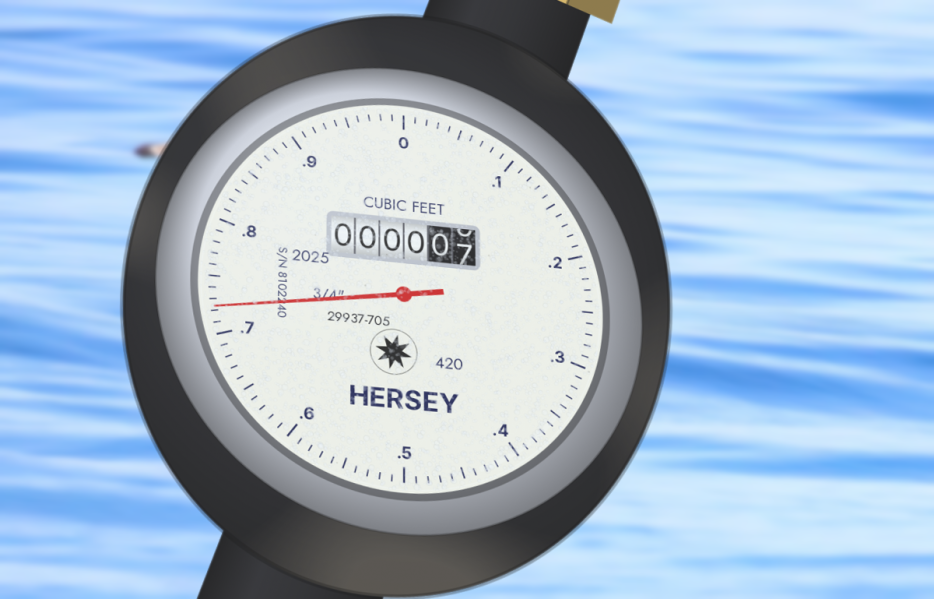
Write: 6.72 ft³
